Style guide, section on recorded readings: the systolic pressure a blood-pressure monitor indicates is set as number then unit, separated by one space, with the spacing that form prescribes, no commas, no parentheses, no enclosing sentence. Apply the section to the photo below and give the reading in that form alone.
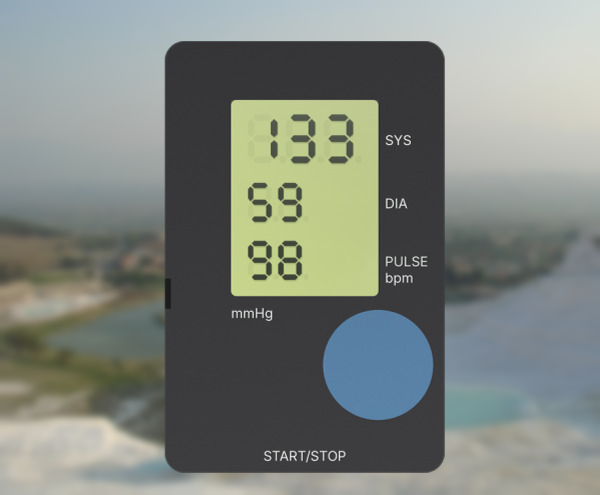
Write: 133 mmHg
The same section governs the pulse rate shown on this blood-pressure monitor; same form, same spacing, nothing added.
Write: 98 bpm
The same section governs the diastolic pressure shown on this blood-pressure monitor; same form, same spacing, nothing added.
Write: 59 mmHg
